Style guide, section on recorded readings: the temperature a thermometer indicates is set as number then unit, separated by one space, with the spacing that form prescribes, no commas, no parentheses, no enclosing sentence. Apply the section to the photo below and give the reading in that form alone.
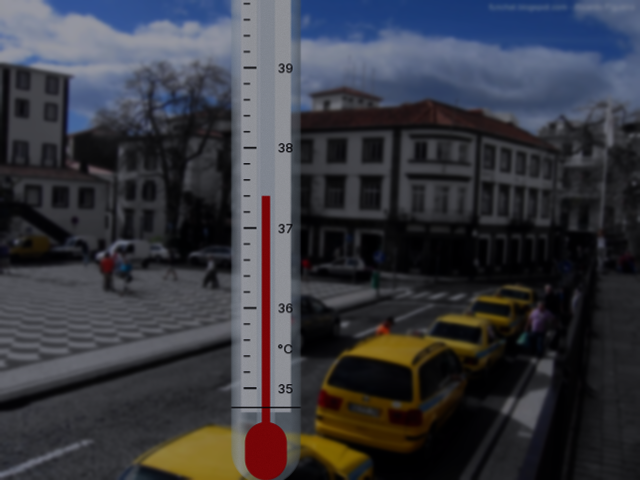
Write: 37.4 °C
